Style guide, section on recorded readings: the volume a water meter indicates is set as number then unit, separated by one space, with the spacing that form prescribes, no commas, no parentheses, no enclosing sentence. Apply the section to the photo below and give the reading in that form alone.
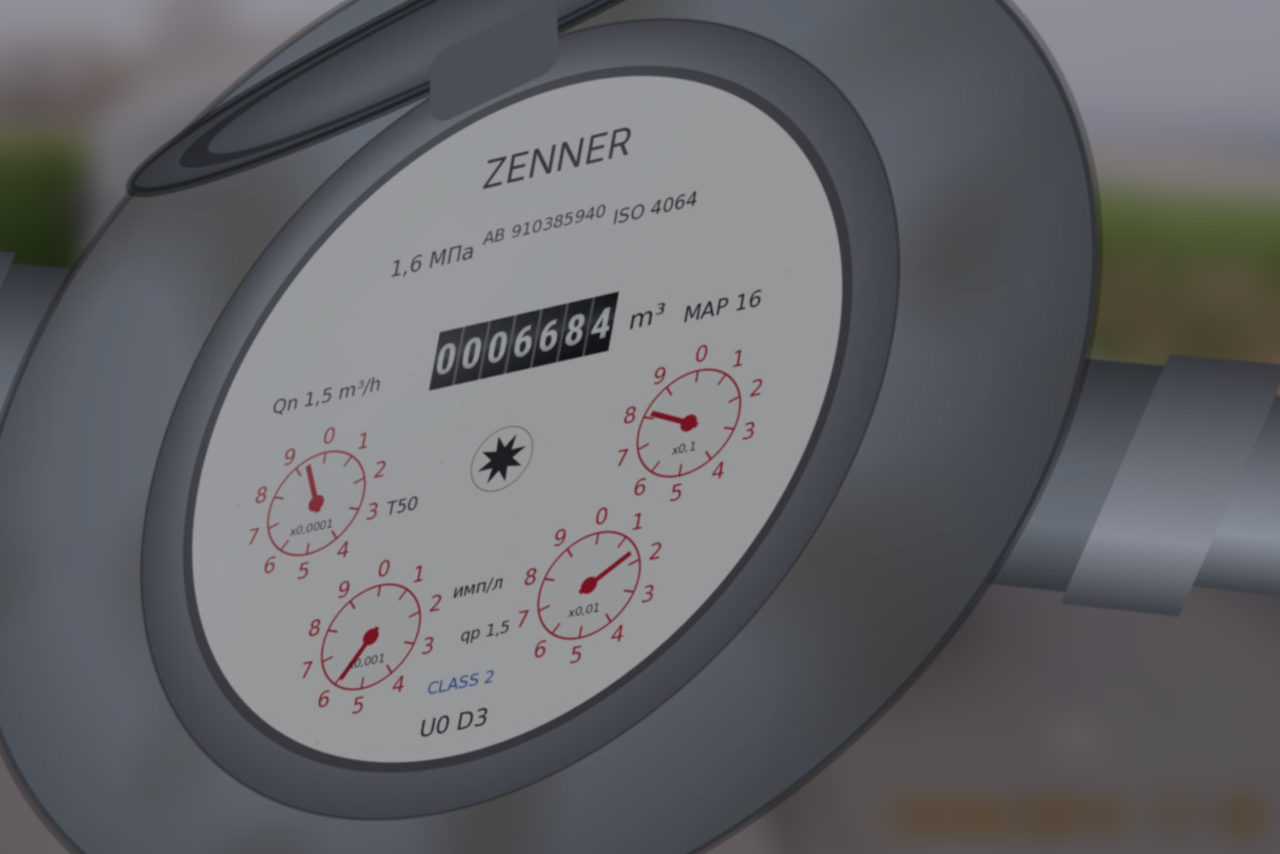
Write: 6684.8159 m³
